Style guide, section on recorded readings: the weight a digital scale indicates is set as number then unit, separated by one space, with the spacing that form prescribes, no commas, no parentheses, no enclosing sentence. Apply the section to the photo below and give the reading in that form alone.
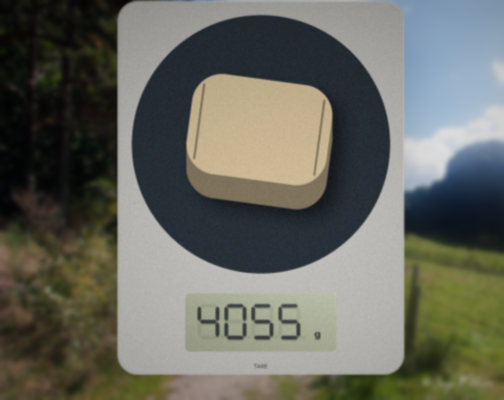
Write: 4055 g
